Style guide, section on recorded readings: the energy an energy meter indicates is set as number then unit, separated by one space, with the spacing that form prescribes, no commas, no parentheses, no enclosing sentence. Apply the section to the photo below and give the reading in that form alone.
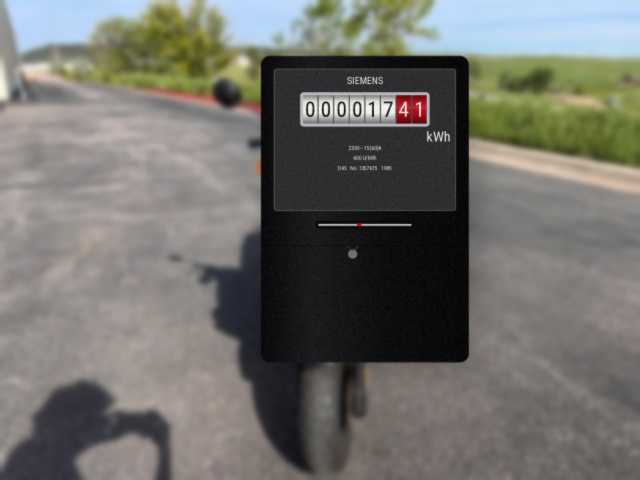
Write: 17.41 kWh
